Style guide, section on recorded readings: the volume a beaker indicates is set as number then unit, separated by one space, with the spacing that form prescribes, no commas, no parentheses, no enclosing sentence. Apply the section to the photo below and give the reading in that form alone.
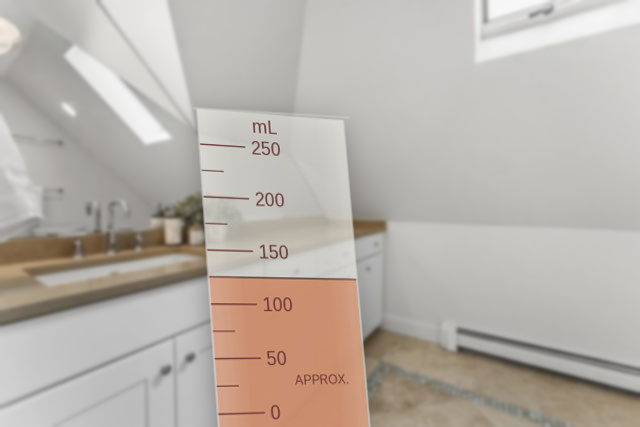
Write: 125 mL
